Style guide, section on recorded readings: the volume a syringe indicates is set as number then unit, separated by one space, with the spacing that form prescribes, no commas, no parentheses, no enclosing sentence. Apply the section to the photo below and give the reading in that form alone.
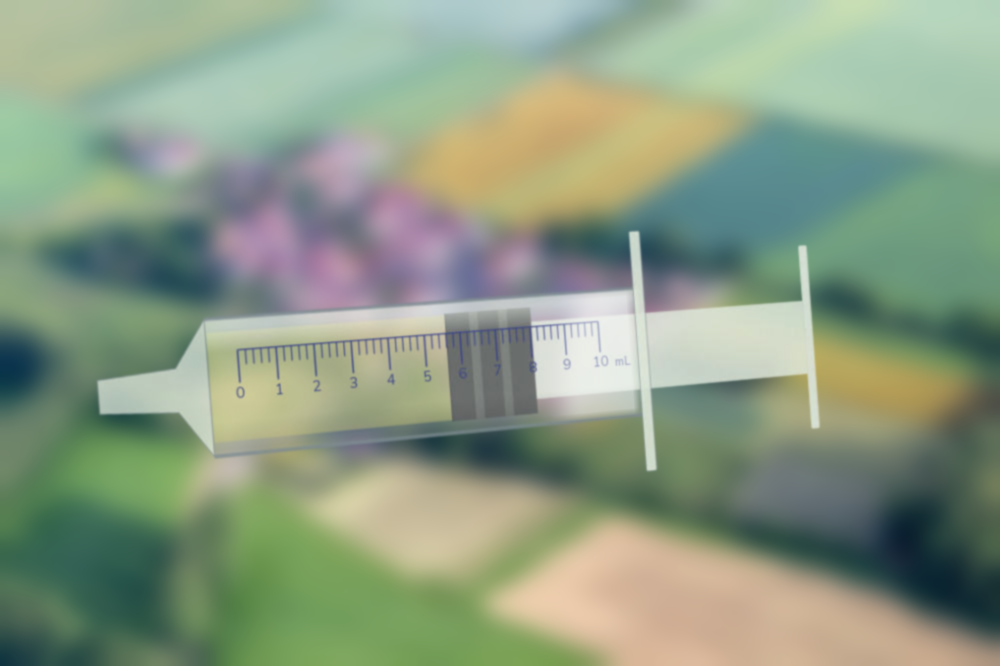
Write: 5.6 mL
